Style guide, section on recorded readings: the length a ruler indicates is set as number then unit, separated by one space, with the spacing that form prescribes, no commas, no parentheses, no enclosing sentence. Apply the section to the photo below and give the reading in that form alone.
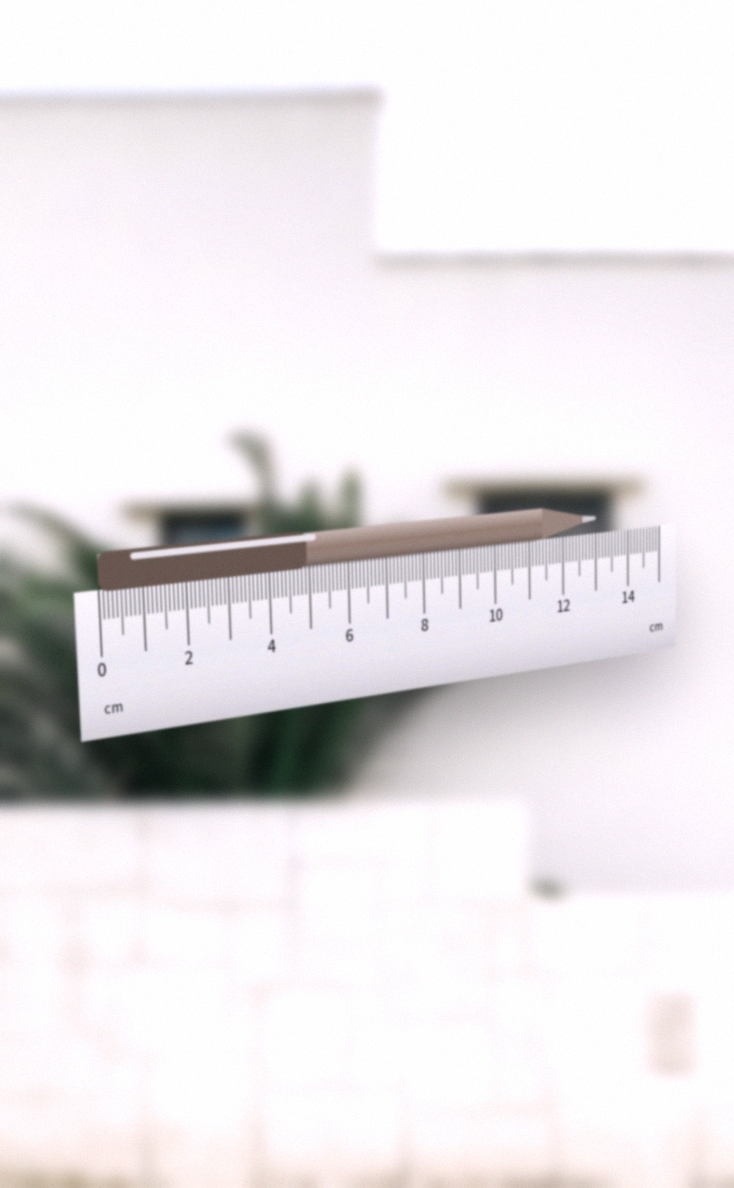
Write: 13 cm
